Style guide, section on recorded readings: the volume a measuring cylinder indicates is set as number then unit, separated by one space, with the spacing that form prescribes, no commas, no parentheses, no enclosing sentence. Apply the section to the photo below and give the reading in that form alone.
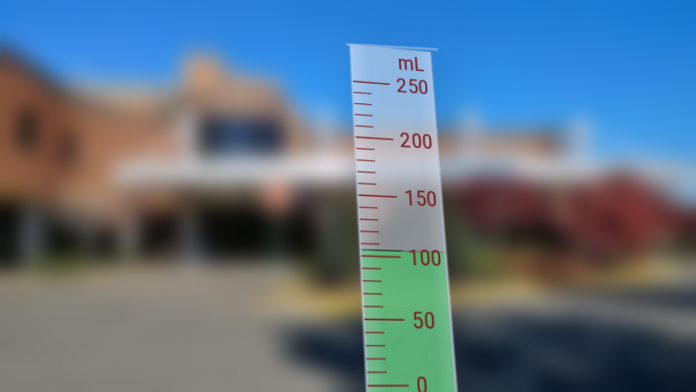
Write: 105 mL
